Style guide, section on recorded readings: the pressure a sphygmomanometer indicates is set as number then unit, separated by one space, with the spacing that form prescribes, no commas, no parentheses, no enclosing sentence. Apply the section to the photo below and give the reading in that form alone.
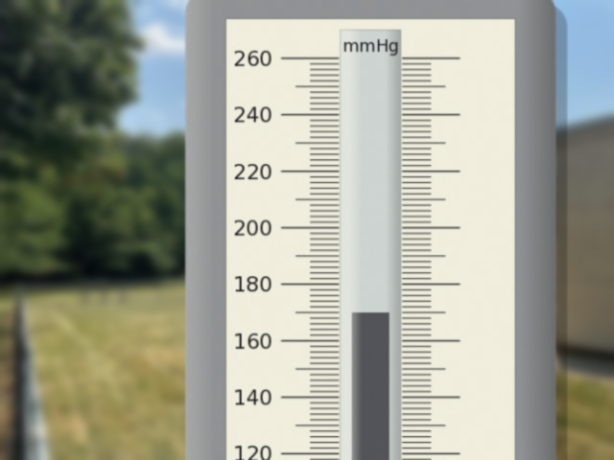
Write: 170 mmHg
